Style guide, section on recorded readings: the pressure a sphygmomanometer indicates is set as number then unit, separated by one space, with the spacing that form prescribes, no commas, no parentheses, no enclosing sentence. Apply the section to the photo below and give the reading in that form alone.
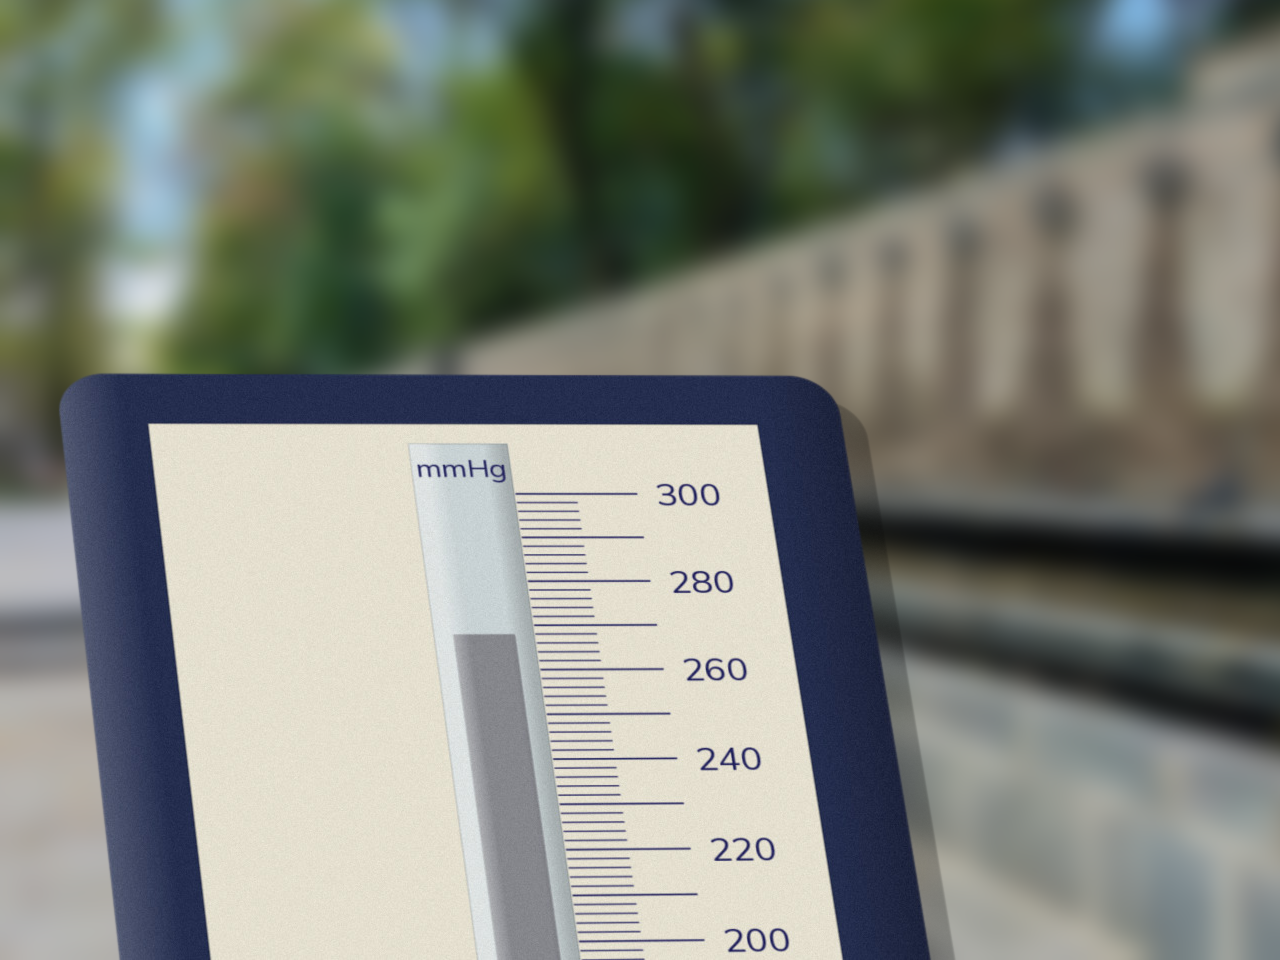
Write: 268 mmHg
